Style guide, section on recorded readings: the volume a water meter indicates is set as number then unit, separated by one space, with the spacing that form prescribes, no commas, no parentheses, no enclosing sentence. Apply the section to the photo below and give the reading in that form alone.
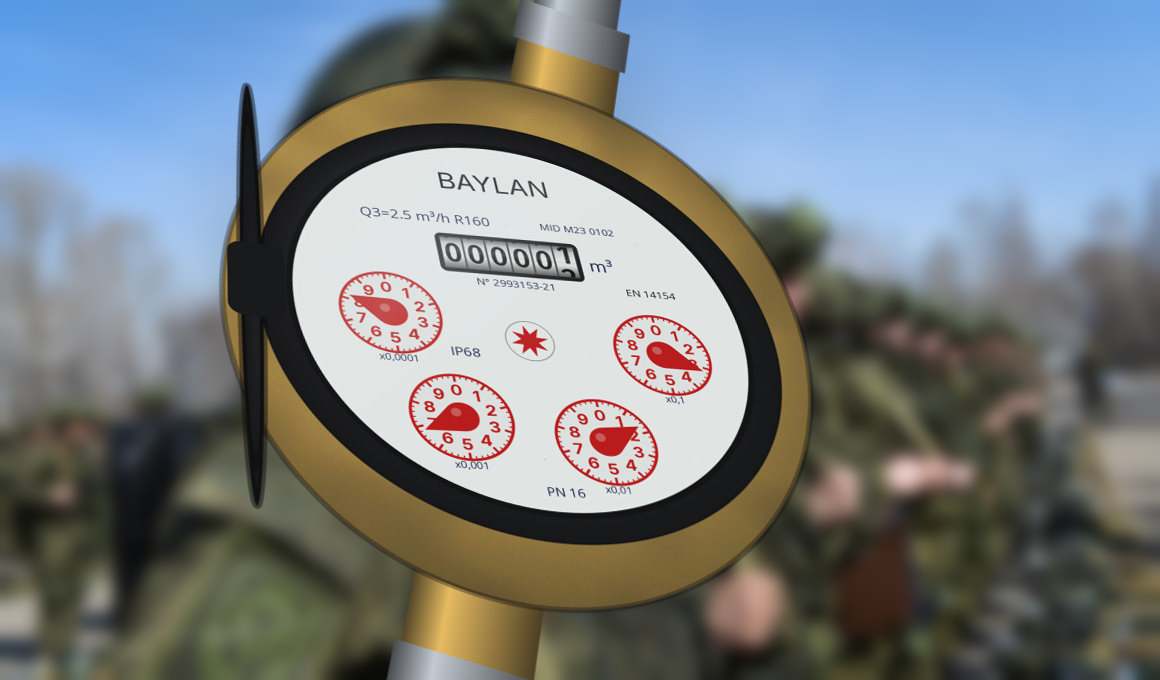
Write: 1.3168 m³
